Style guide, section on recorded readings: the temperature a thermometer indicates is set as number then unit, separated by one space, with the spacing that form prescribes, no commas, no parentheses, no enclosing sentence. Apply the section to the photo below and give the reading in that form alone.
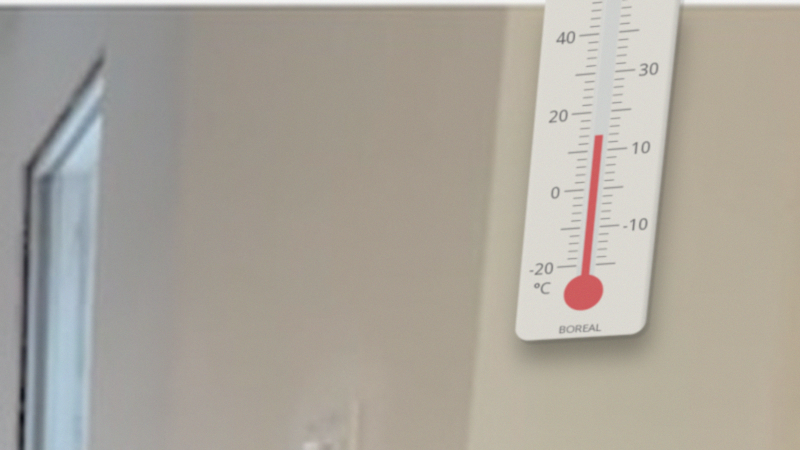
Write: 14 °C
